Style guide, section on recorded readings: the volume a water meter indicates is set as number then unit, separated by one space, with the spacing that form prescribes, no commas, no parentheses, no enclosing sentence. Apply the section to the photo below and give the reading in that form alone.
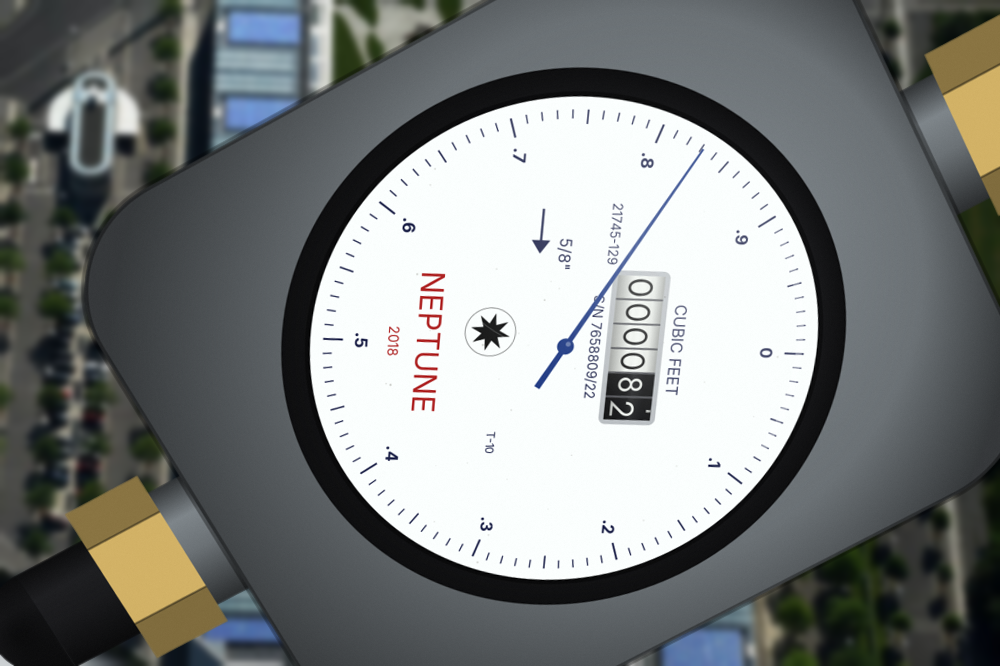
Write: 81.83 ft³
